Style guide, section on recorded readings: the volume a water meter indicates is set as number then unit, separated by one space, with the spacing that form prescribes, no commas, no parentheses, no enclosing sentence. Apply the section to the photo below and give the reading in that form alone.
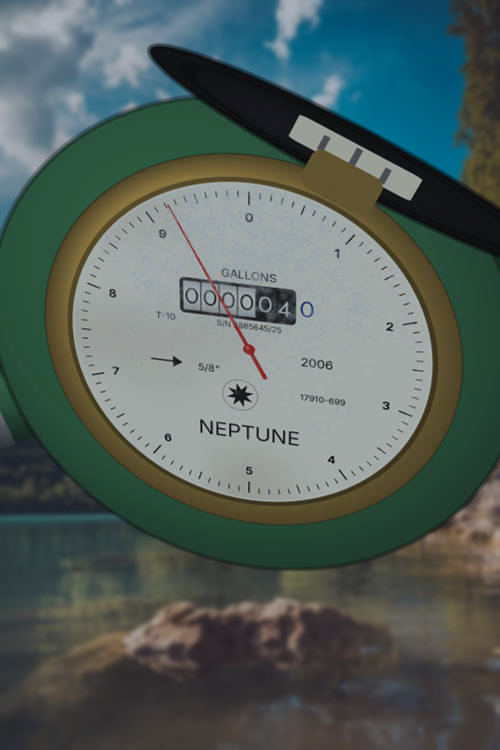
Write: 39.2 gal
